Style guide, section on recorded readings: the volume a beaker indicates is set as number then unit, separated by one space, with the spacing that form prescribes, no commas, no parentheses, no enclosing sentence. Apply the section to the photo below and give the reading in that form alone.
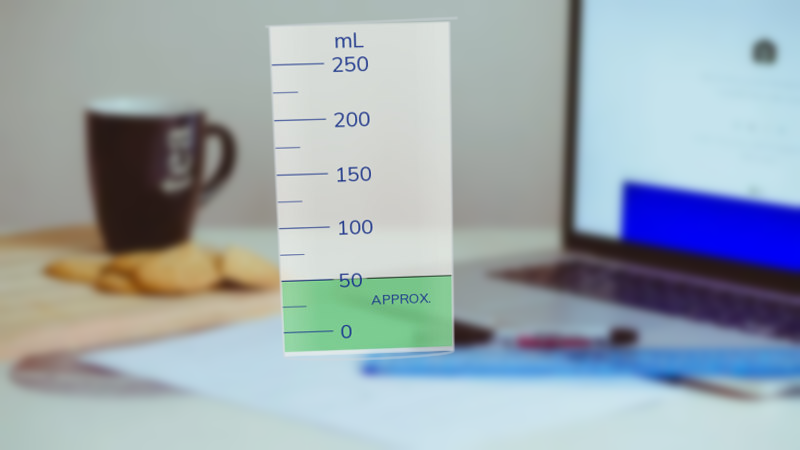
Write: 50 mL
